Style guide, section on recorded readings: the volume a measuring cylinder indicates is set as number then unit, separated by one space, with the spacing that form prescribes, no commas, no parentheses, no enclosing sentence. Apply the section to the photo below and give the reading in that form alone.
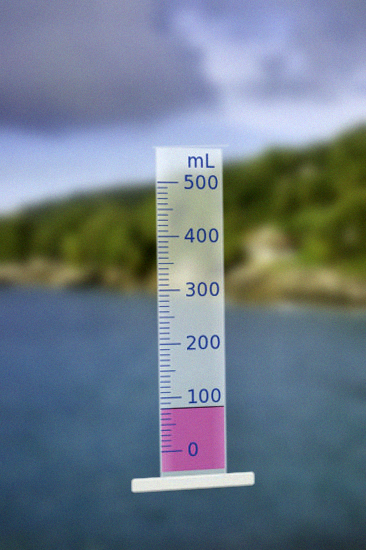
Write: 80 mL
